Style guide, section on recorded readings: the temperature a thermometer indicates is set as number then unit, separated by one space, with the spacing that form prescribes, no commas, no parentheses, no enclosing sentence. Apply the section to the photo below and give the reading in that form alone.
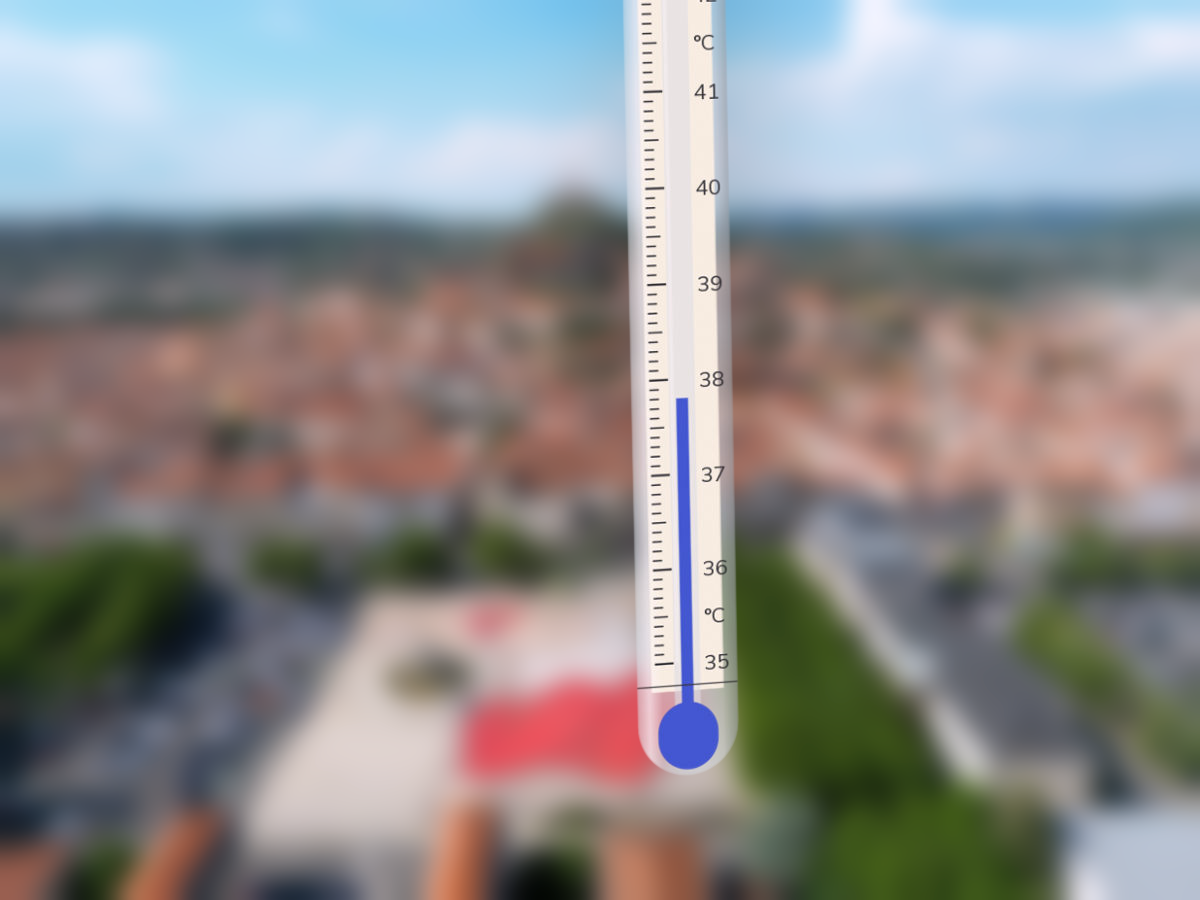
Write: 37.8 °C
